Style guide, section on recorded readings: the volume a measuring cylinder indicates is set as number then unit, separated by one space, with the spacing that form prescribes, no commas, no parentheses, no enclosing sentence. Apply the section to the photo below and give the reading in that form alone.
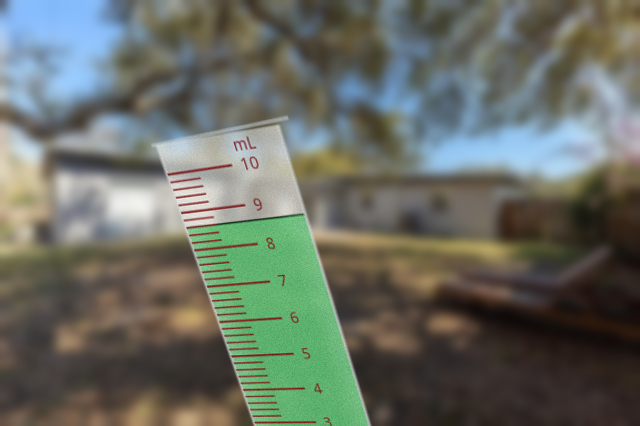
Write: 8.6 mL
